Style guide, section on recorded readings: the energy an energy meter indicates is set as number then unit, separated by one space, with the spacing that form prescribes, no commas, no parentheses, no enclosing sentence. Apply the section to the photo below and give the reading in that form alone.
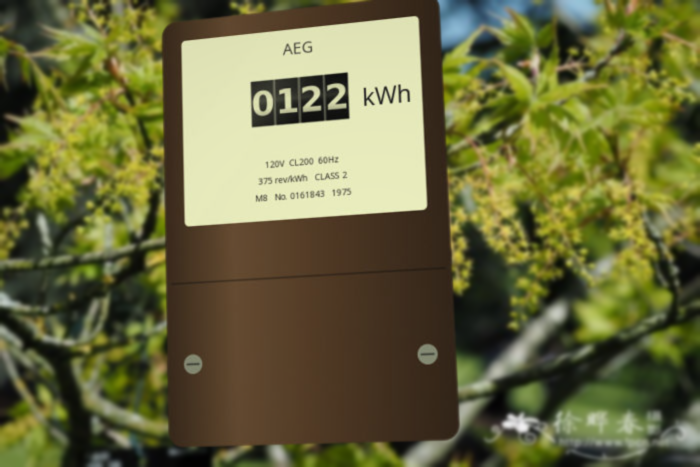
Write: 122 kWh
